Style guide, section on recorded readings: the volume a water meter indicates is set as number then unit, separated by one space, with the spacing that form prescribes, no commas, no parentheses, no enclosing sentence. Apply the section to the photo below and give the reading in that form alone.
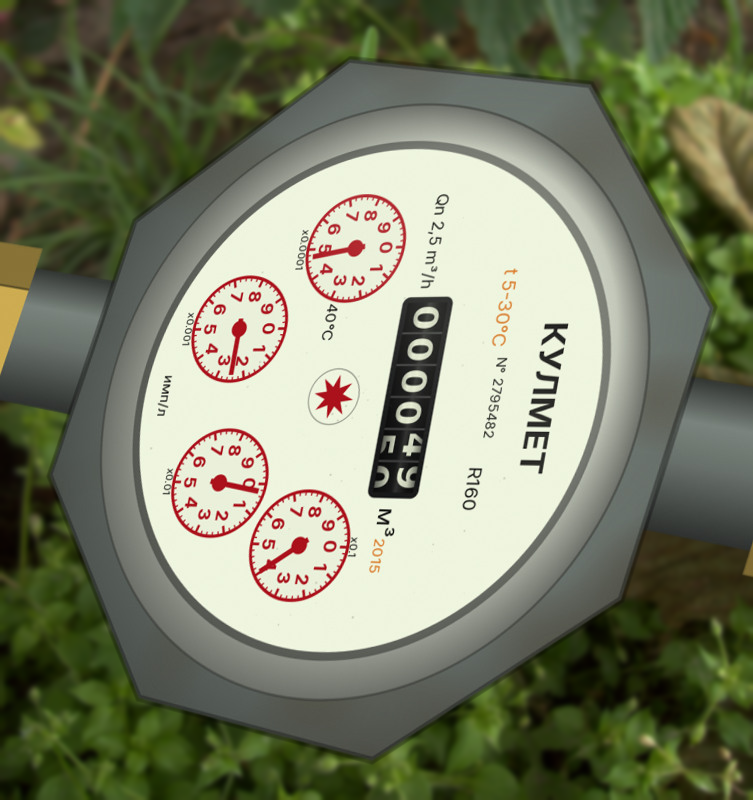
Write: 49.4024 m³
